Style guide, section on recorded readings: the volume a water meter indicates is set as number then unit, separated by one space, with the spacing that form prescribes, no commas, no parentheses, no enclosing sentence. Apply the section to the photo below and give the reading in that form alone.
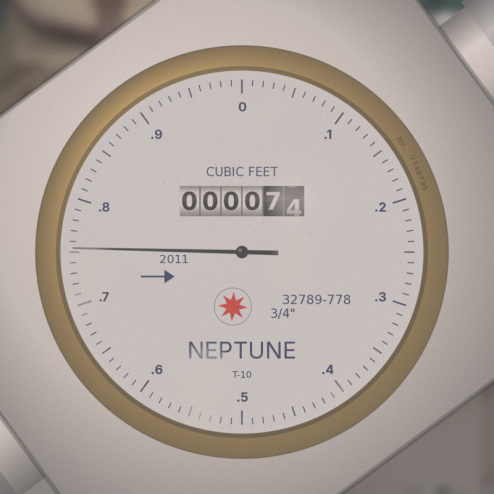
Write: 73.75 ft³
